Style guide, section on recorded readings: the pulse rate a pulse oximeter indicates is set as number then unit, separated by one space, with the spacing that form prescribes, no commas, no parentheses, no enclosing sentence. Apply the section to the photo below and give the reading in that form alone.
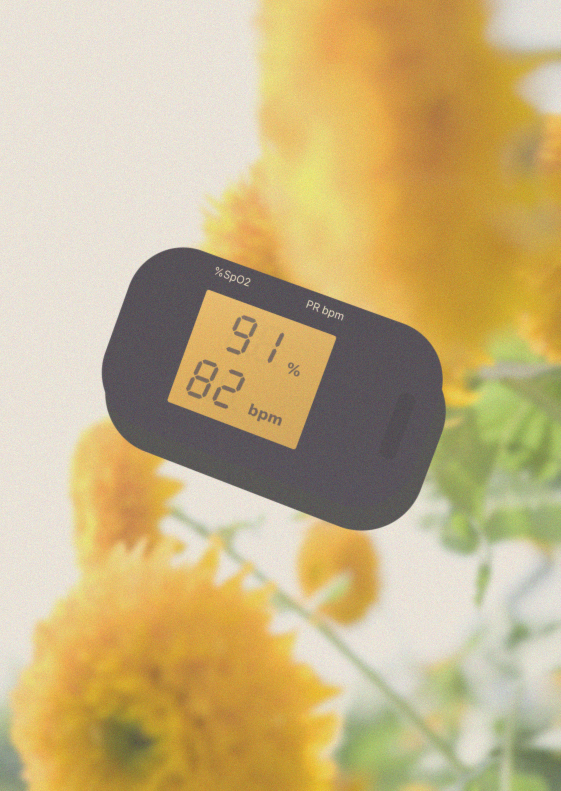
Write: 82 bpm
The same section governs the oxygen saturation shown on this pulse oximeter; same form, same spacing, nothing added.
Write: 91 %
